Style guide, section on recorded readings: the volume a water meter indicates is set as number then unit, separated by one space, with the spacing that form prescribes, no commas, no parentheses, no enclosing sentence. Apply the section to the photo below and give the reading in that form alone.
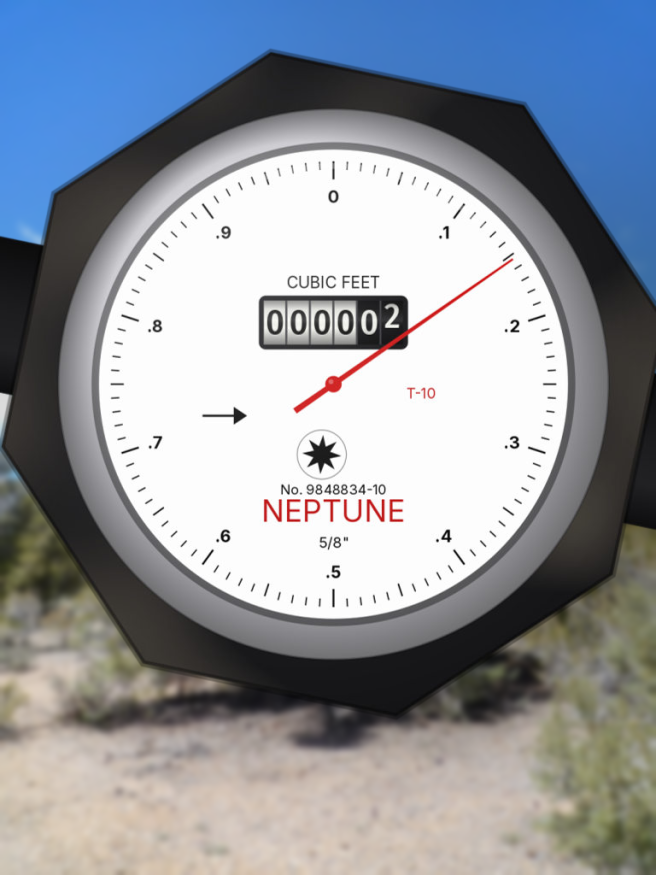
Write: 2.15 ft³
